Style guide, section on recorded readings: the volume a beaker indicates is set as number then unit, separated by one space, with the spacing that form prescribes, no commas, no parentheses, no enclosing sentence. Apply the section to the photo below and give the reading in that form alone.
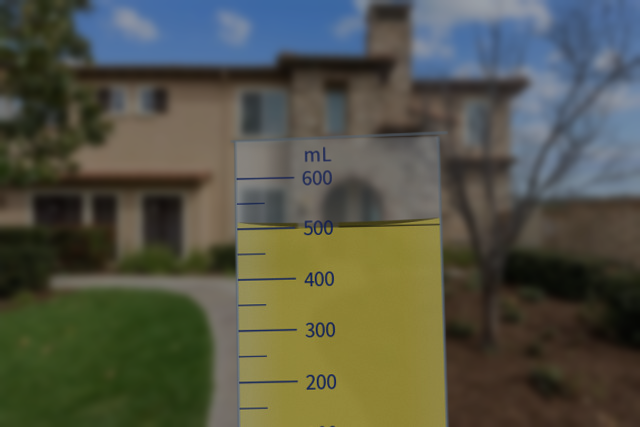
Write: 500 mL
